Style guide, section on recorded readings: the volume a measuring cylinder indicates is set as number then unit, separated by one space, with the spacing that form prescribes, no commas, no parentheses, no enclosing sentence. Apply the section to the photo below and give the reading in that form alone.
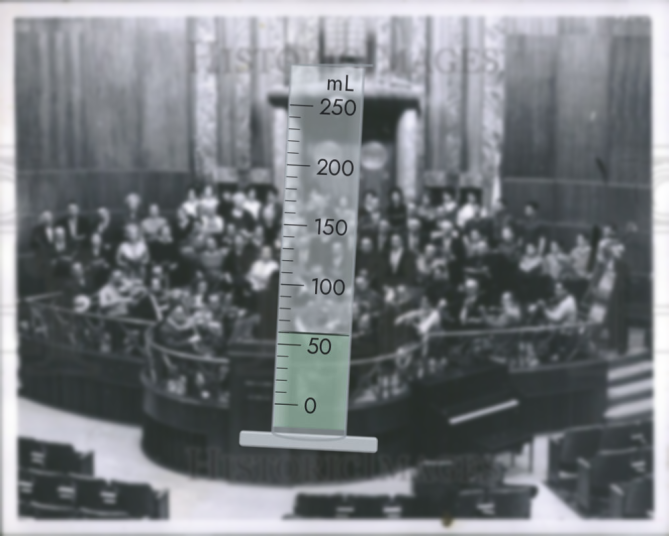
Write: 60 mL
